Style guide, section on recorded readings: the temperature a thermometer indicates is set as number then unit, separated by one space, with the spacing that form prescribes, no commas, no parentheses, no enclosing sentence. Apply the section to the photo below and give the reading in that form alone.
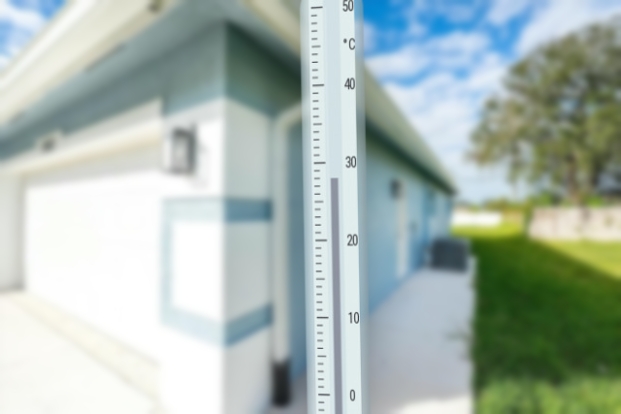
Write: 28 °C
